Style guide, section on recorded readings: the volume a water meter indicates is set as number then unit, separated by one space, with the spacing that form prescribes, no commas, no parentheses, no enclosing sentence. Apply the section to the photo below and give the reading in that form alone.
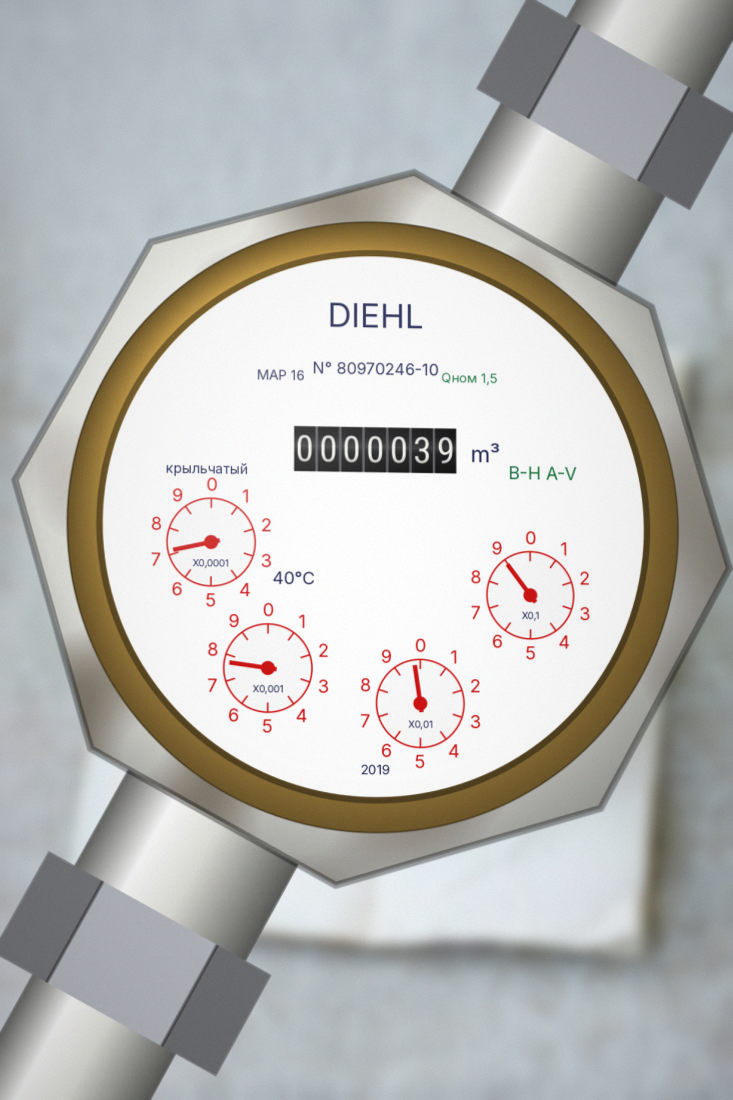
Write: 39.8977 m³
